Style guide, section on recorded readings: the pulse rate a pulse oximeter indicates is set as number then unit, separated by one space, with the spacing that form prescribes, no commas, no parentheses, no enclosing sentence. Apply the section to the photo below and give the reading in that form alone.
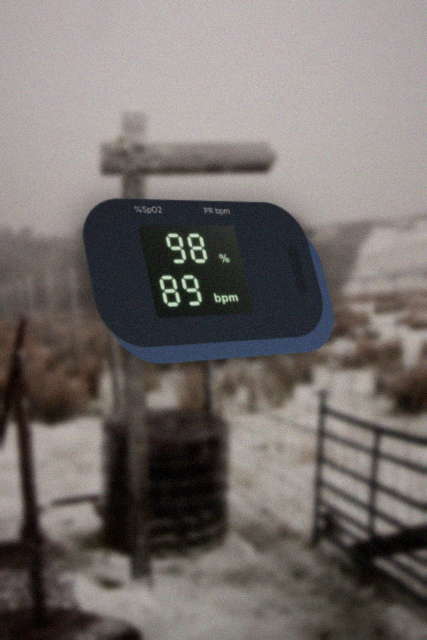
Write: 89 bpm
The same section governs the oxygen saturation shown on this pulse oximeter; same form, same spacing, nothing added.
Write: 98 %
